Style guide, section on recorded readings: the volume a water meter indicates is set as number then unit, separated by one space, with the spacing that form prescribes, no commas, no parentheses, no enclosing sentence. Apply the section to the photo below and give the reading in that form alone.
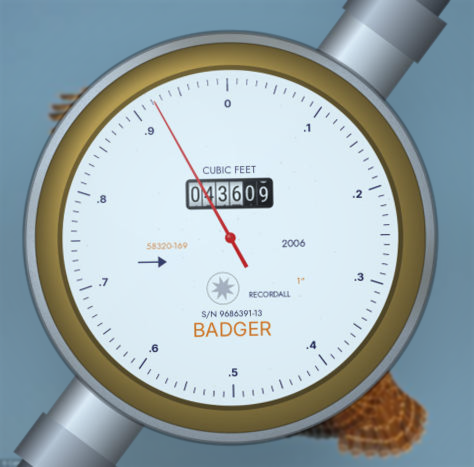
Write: 43608.92 ft³
